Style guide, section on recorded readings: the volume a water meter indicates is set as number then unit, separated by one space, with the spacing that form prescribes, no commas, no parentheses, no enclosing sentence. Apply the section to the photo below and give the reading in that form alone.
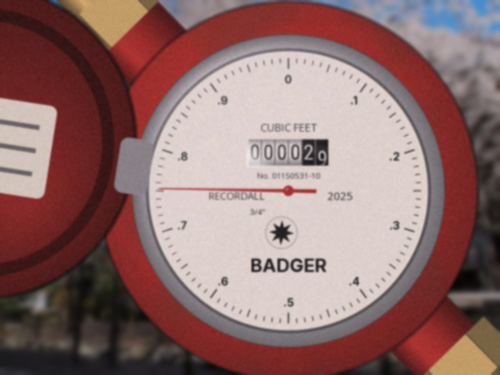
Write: 28.75 ft³
